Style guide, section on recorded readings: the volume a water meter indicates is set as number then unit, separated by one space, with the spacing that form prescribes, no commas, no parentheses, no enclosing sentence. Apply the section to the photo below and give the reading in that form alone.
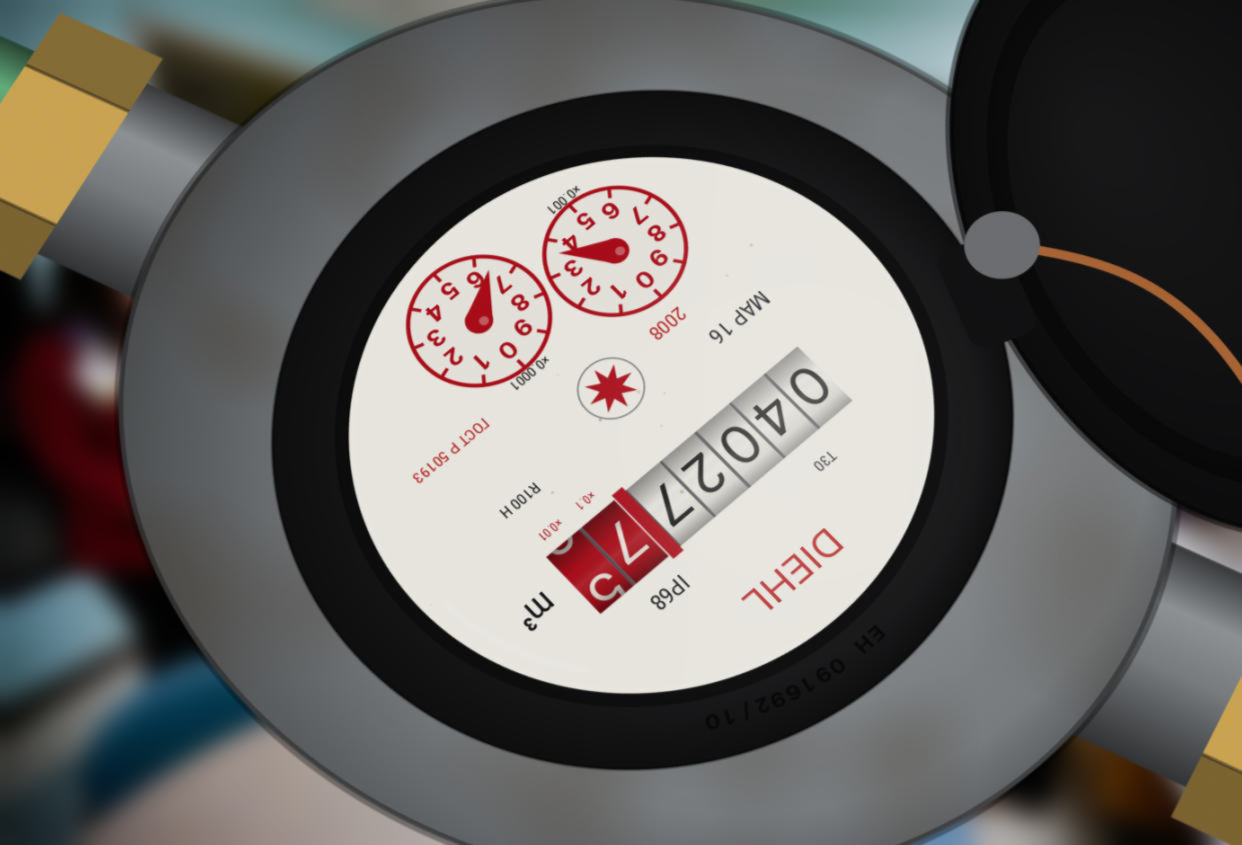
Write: 4027.7536 m³
